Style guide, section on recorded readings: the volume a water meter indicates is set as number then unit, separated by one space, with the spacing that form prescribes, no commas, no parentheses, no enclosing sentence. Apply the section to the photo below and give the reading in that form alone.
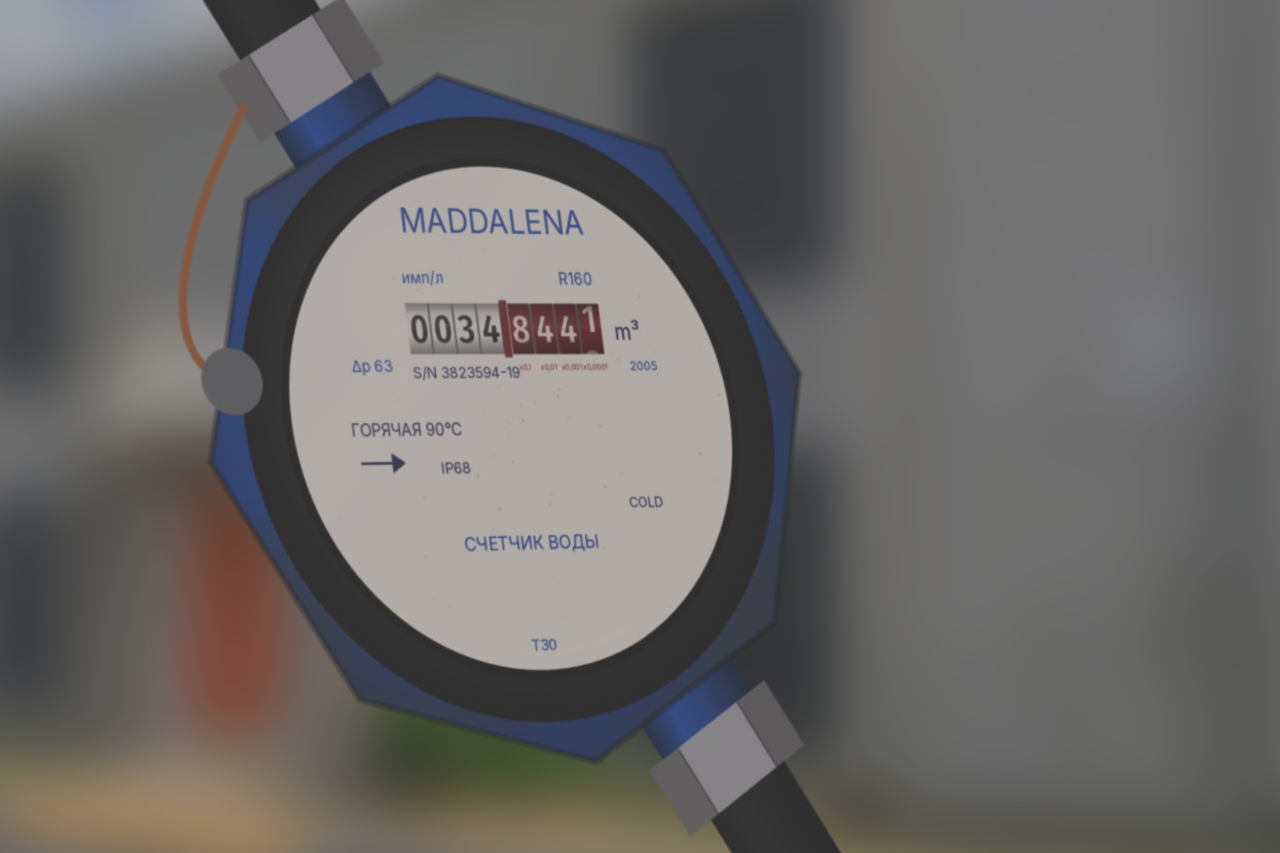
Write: 34.8441 m³
